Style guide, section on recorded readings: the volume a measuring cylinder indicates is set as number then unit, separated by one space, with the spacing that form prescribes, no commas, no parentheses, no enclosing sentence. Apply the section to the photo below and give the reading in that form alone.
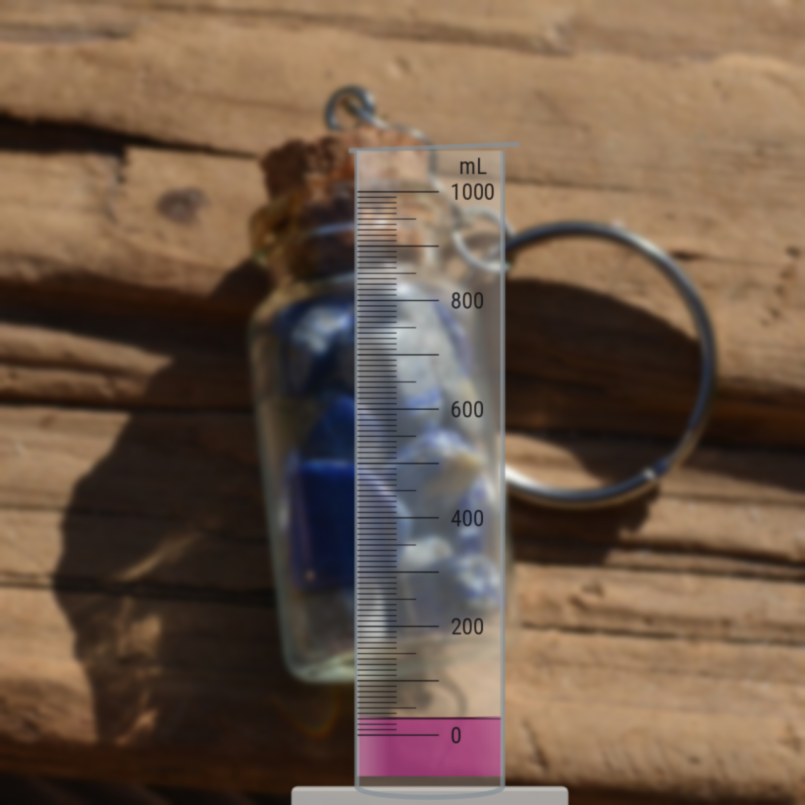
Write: 30 mL
